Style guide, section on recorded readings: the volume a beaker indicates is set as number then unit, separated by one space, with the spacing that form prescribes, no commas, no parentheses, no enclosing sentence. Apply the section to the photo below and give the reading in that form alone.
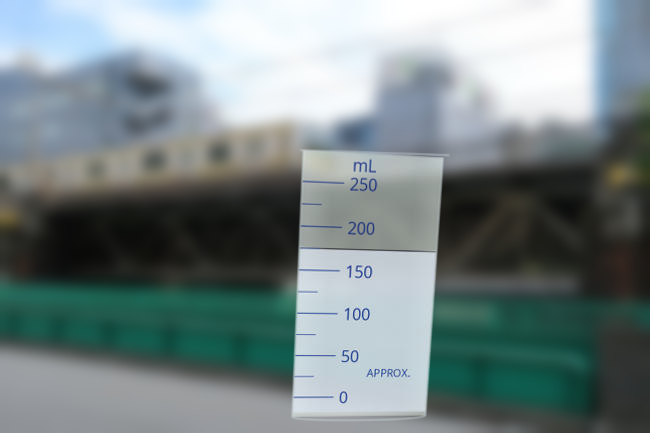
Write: 175 mL
